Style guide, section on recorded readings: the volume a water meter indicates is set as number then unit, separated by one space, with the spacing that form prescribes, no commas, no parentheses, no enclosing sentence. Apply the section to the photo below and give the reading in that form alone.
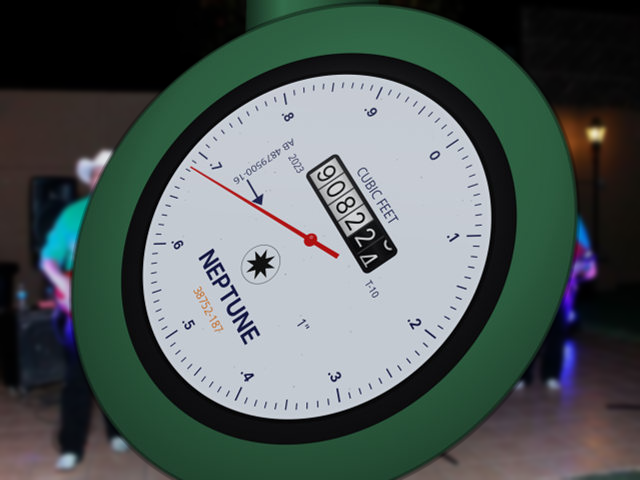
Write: 908223.68 ft³
